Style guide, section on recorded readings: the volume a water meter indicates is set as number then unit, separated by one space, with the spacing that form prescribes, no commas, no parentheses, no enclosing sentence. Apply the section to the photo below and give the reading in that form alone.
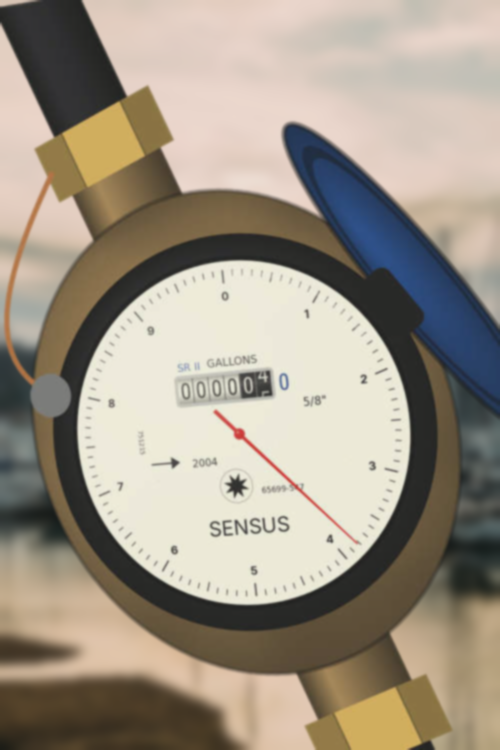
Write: 43.8 gal
